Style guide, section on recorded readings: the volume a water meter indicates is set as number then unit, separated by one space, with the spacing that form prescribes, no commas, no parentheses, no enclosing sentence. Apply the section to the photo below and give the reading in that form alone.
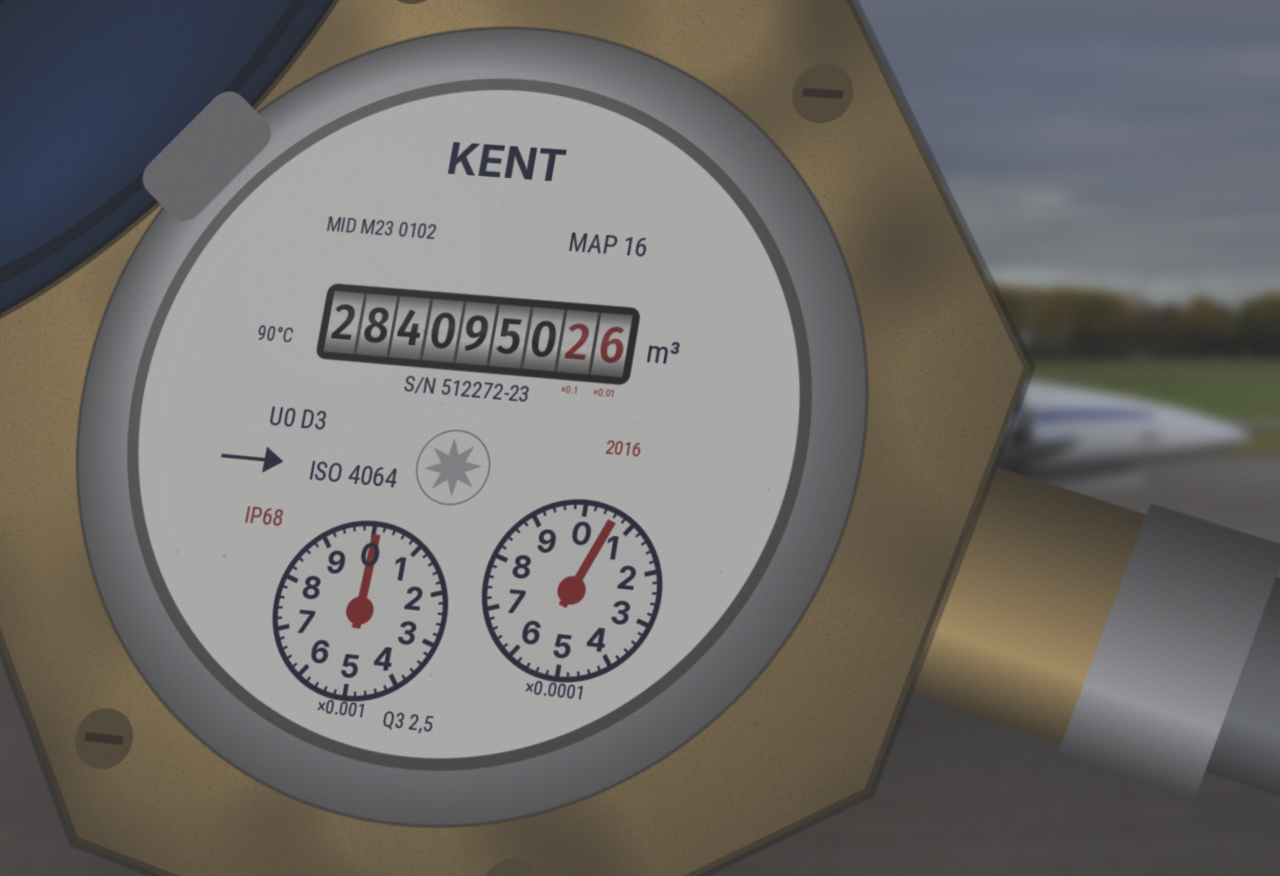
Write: 2840950.2600 m³
